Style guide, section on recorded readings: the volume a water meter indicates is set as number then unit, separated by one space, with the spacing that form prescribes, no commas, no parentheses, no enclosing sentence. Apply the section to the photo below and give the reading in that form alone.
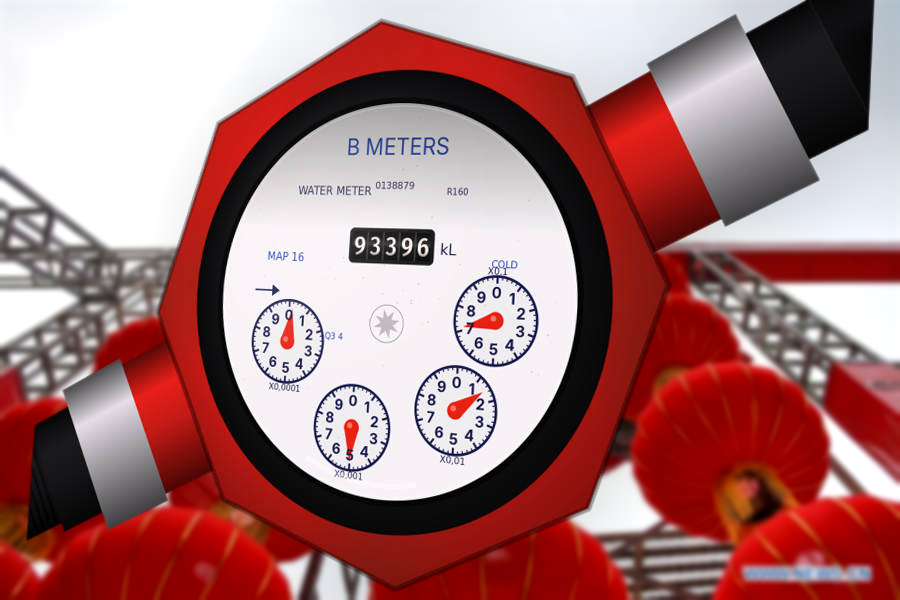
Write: 93396.7150 kL
